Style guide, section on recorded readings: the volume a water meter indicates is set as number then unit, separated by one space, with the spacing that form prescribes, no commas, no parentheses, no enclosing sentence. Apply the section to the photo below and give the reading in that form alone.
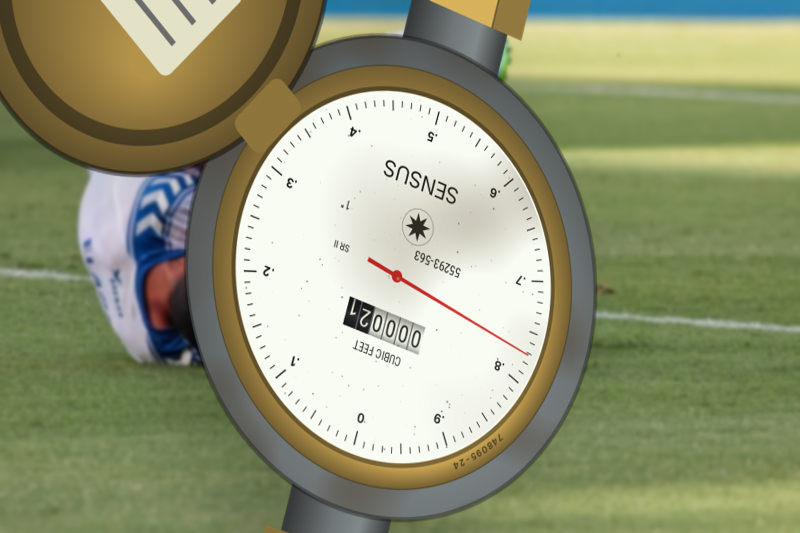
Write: 20.77 ft³
